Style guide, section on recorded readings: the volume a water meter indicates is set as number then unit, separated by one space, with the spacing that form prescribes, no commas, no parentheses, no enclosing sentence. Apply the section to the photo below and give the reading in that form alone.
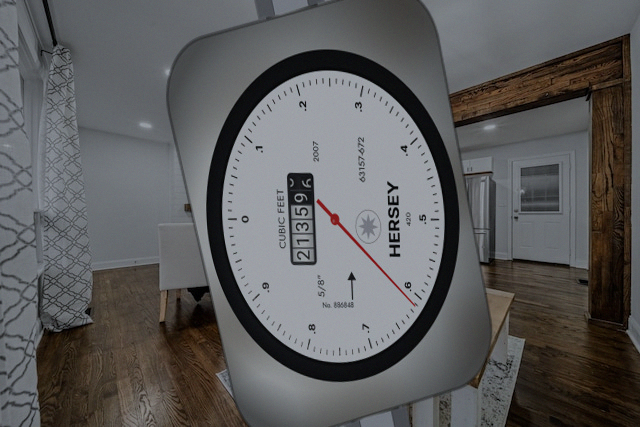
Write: 213595.61 ft³
